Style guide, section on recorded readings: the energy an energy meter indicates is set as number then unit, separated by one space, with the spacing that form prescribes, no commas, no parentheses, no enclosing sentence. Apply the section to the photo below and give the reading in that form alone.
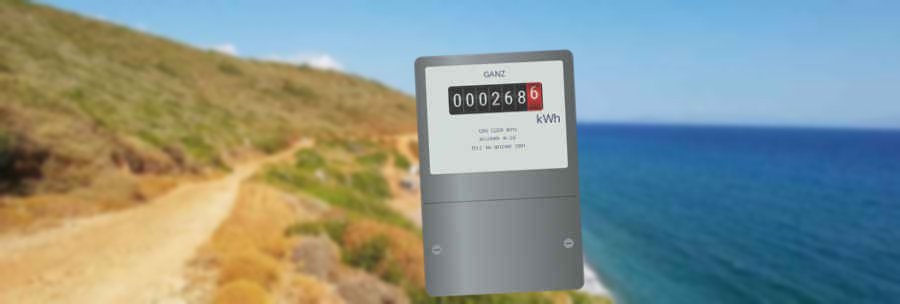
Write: 268.6 kWh
